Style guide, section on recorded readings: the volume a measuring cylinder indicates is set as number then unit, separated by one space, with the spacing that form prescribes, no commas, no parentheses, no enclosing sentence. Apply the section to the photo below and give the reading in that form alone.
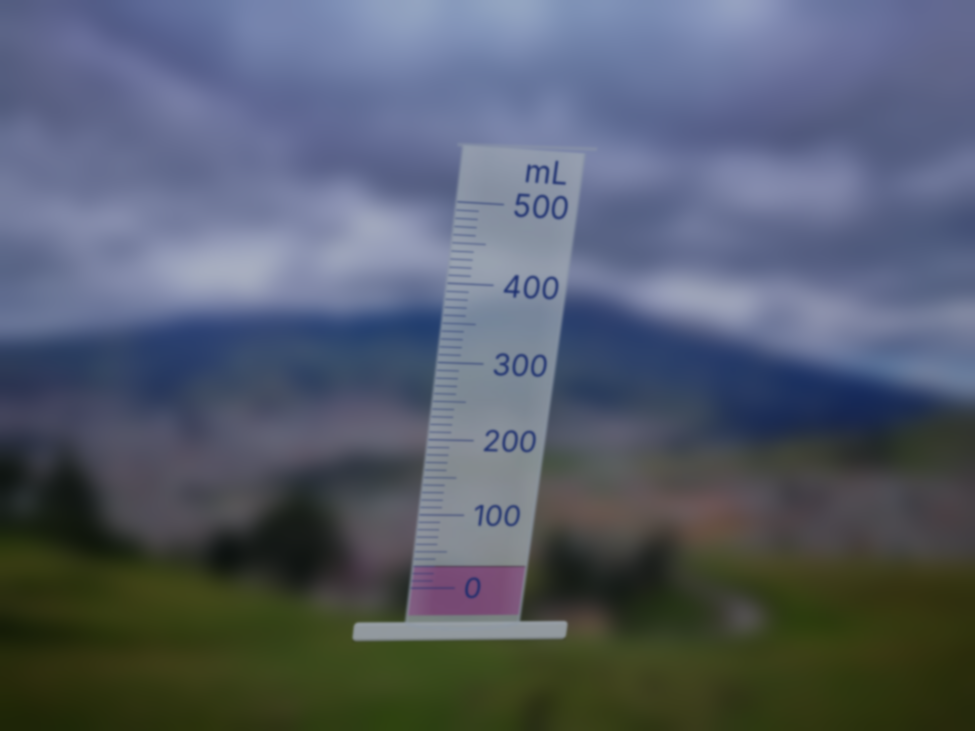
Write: 30 mL
